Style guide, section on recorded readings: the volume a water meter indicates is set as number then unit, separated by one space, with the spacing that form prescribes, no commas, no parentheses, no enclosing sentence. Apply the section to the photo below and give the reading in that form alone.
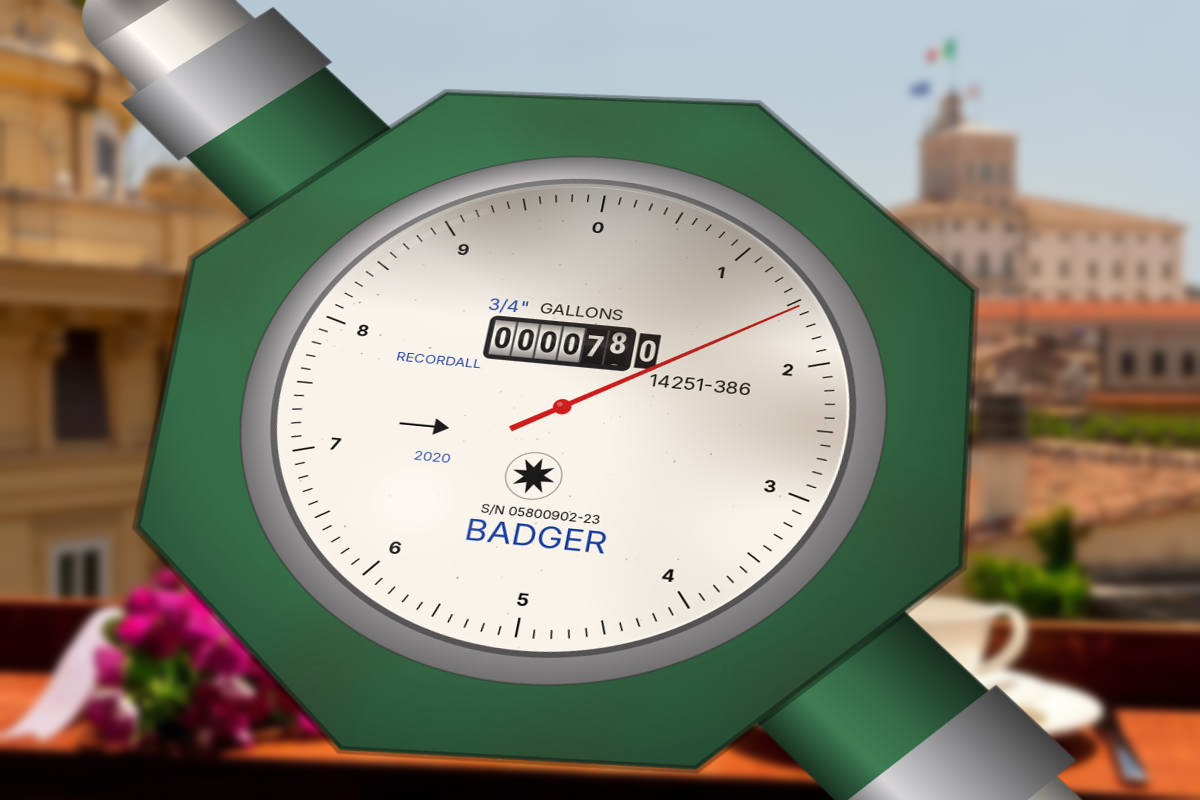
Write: 781.5 gal
